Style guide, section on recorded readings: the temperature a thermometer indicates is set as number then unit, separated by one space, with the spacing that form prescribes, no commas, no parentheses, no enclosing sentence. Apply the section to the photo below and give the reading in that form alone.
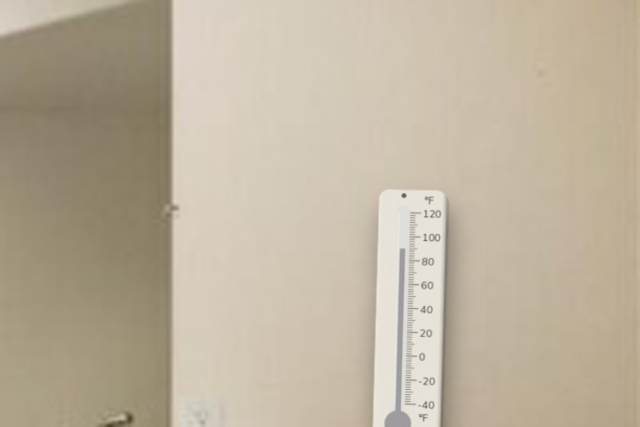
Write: 90 °F
